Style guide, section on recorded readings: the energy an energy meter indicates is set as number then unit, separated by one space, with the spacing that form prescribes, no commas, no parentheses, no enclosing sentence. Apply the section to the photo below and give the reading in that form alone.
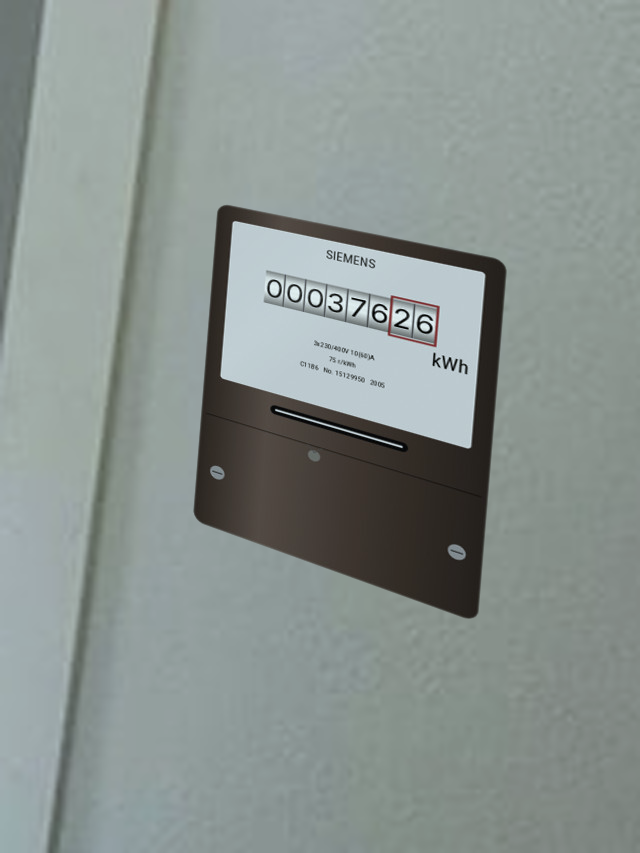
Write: 376.26 kWh
